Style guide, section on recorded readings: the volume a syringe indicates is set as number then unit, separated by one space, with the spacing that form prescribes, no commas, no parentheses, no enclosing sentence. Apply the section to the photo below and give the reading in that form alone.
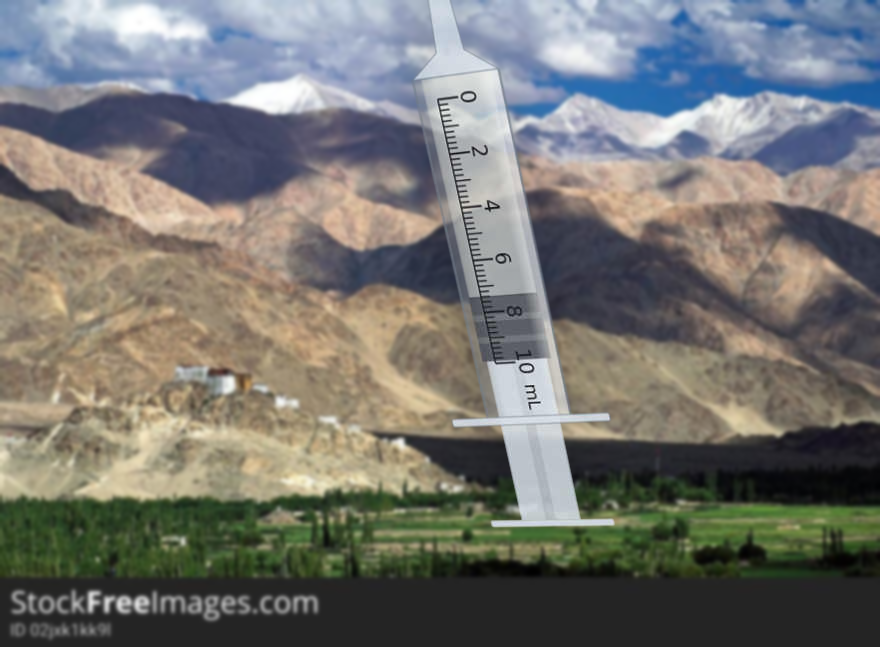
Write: 7.4 mL
